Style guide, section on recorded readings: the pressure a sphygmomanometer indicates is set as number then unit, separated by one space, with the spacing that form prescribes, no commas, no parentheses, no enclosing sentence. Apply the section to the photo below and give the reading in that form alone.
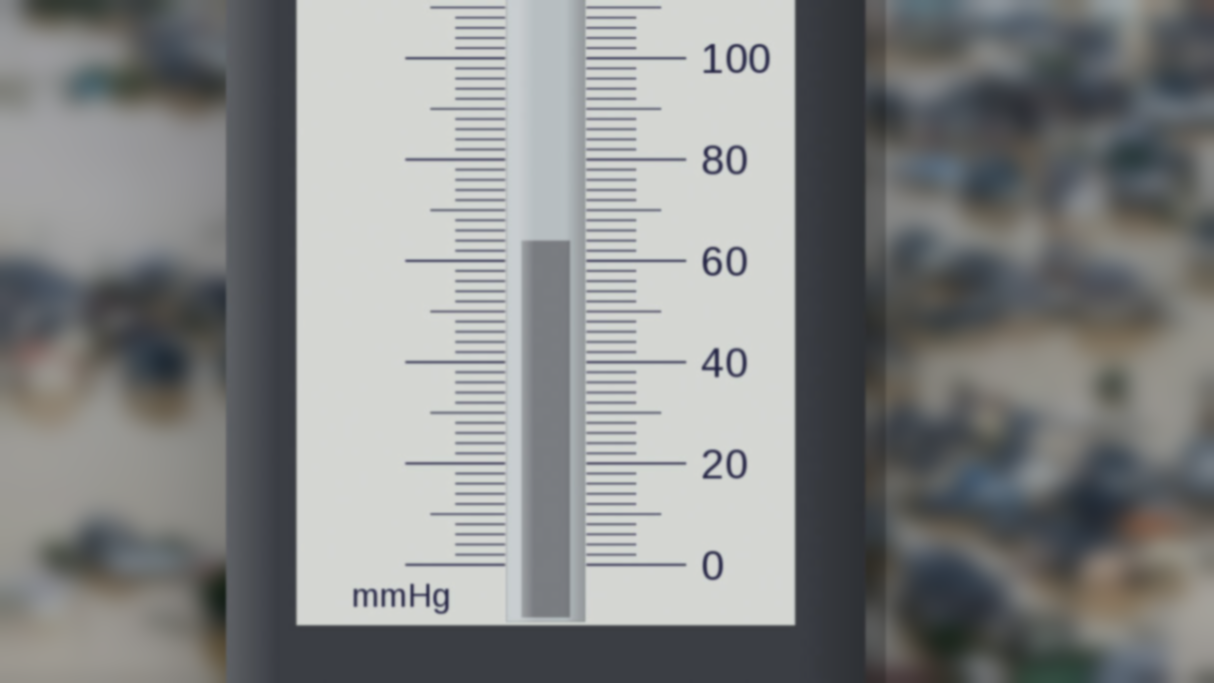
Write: 64 mmHg
